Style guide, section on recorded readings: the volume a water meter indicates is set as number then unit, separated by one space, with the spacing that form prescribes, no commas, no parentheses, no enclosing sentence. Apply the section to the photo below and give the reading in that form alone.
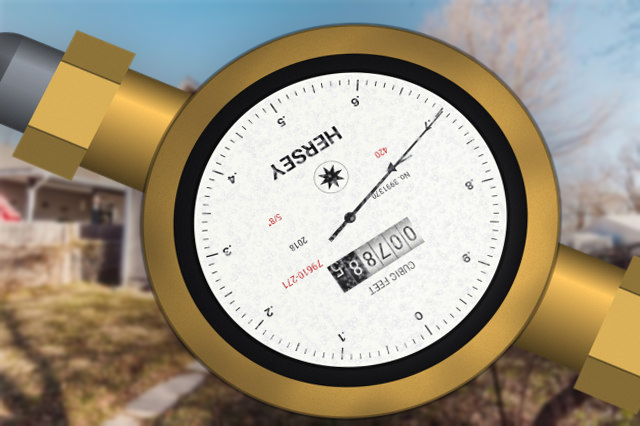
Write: 7884.70 ft³
